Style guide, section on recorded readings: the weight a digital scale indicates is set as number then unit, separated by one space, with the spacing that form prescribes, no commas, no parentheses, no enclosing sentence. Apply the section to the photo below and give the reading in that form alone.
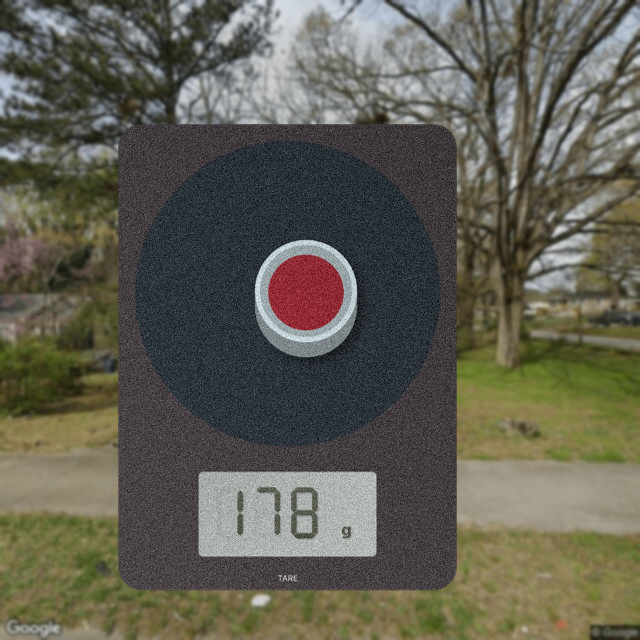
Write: 178 g
